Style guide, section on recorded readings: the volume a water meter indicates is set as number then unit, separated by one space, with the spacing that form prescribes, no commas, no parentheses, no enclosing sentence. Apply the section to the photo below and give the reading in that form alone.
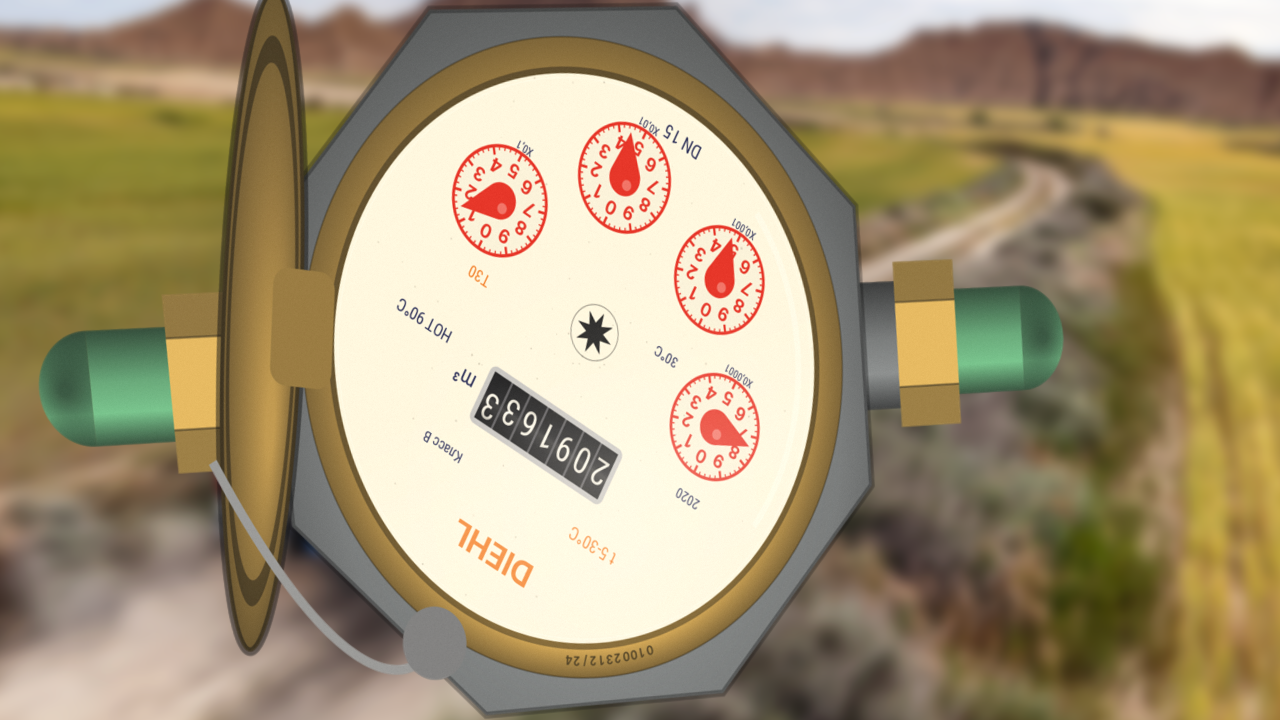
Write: 2091633.1447 m³
